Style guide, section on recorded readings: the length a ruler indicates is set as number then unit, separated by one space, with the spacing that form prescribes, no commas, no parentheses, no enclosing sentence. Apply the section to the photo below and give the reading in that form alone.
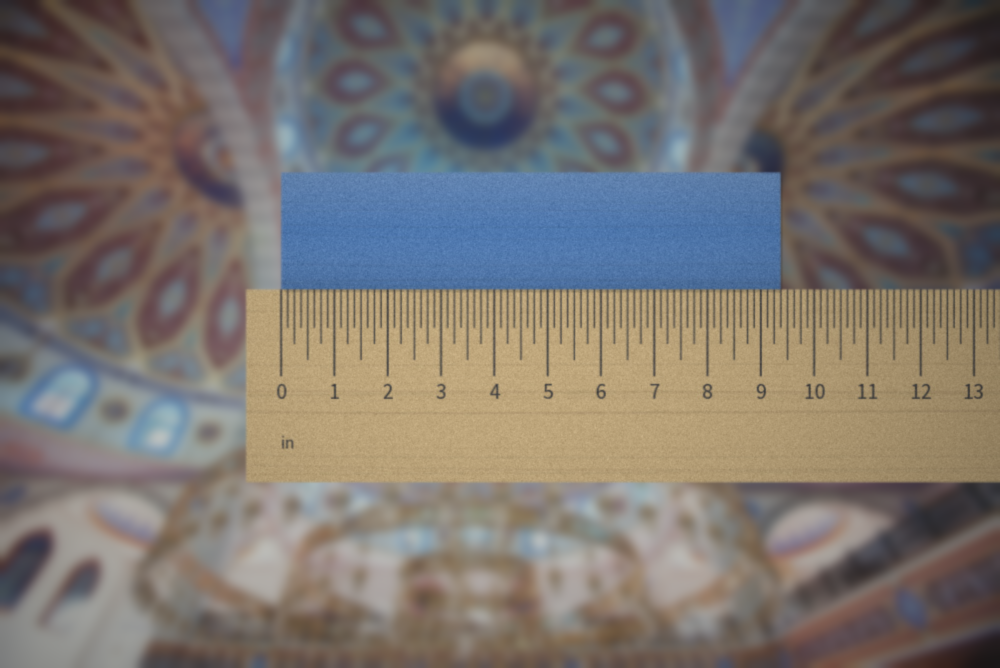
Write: 9.375 in
